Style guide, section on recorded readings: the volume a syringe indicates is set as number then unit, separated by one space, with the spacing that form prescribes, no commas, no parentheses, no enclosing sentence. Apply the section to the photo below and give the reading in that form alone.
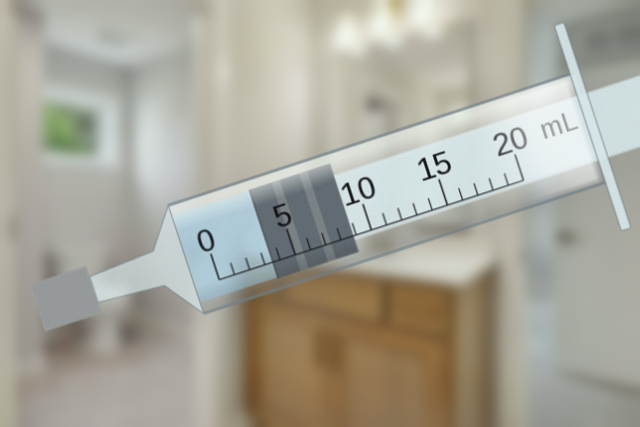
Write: 3.5 mL
